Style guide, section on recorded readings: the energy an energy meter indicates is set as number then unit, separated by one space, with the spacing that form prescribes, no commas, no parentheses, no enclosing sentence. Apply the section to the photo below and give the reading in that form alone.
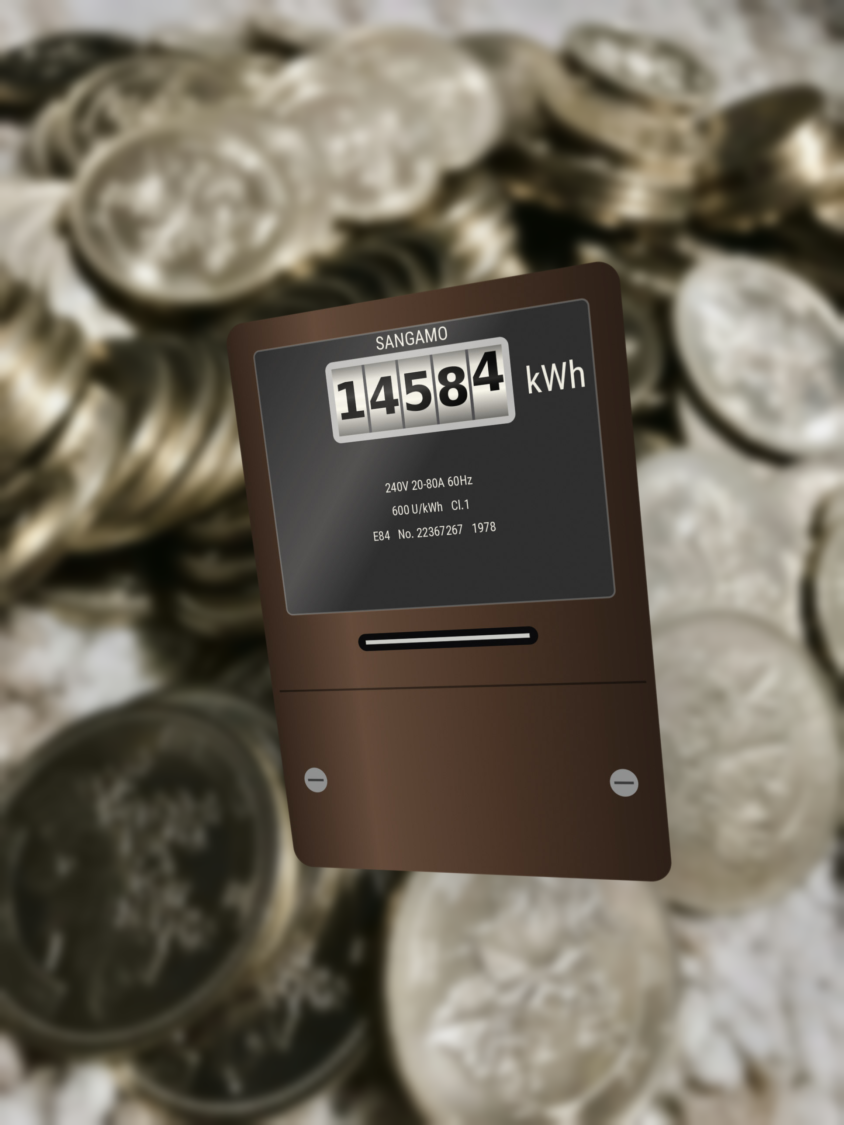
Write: 14584 kWh
